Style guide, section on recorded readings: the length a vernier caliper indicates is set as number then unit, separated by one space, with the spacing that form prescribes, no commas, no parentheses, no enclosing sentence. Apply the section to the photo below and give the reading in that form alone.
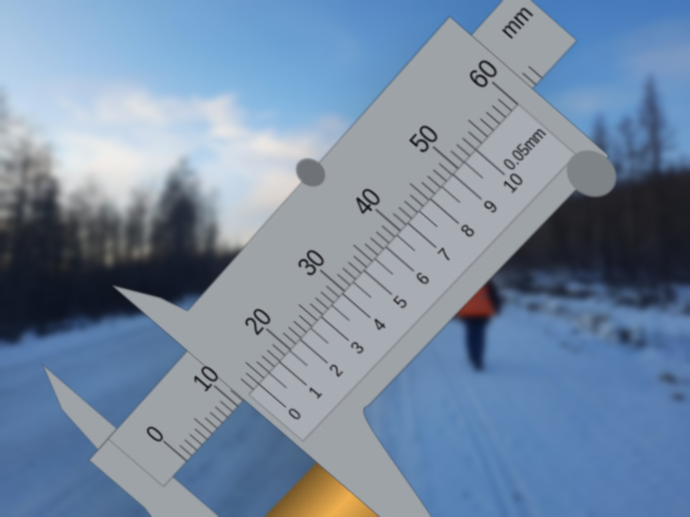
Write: 14.0 mm
